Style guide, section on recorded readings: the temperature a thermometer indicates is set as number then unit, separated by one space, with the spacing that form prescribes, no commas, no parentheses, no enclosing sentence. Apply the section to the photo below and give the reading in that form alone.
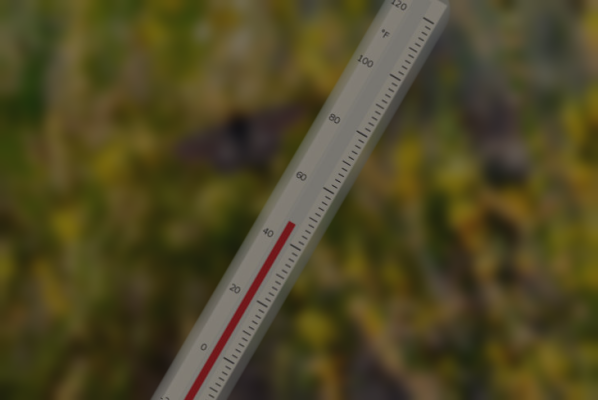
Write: 46 °F
